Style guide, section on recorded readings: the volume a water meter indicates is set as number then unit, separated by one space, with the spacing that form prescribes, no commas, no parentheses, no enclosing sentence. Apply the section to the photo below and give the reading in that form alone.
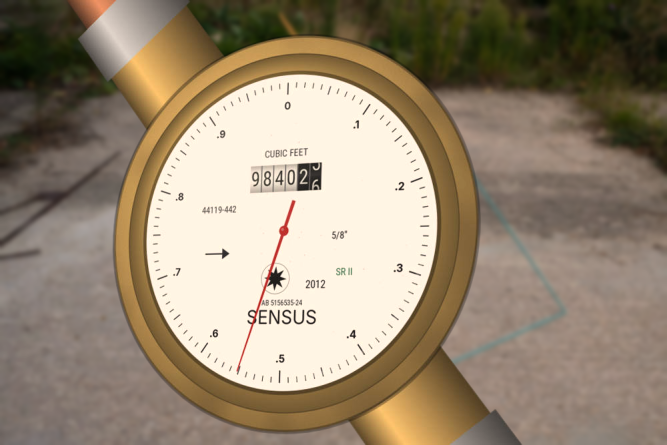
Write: 984025.55 ft³
